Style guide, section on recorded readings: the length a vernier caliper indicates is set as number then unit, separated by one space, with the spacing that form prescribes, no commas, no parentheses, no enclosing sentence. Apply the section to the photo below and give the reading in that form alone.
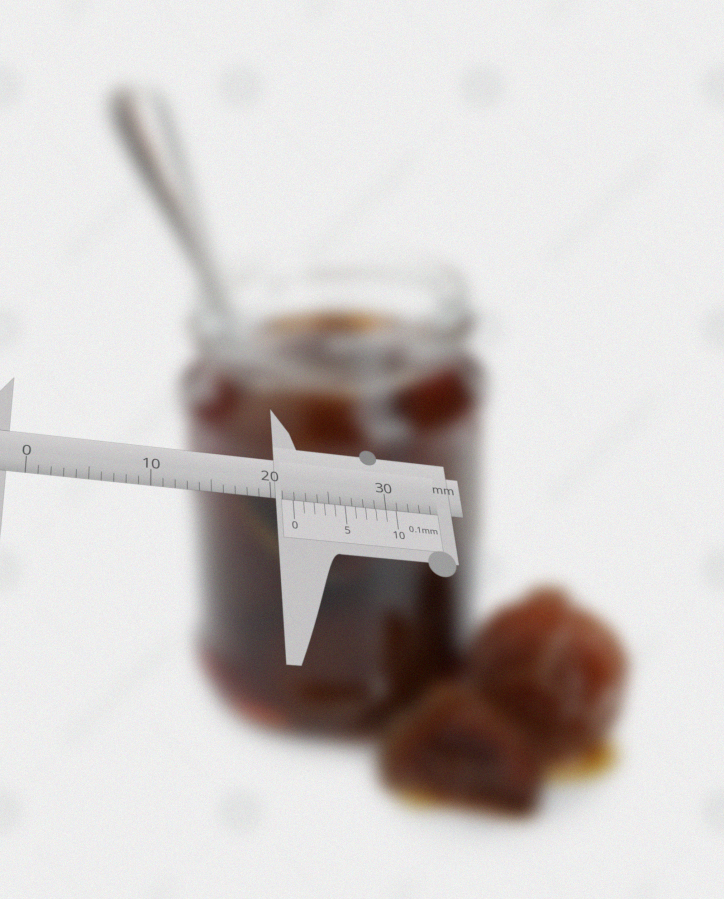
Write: 21.9 mm
